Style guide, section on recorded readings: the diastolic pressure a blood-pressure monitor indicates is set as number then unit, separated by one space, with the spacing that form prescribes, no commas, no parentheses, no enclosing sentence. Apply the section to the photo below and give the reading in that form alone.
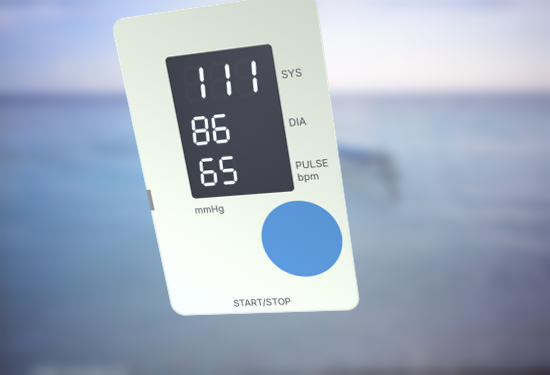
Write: 86 mmHg
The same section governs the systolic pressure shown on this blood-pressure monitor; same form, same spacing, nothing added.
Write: 111 mmHg
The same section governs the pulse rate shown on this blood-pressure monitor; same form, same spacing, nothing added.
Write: 65 bpm
